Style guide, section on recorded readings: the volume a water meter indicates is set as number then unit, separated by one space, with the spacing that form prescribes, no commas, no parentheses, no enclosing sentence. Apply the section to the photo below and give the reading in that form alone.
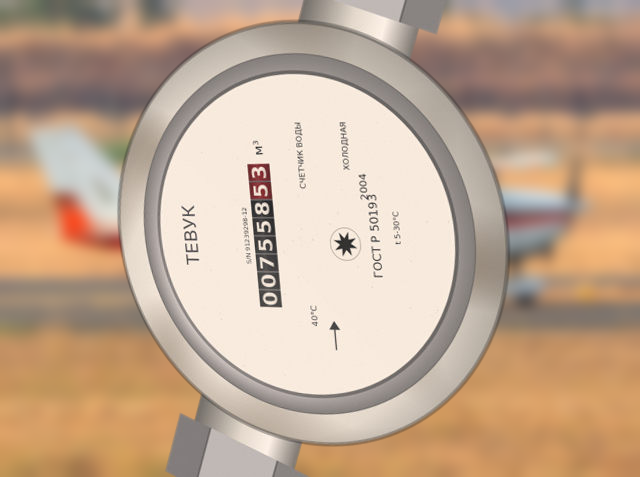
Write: 7558.53 m³
